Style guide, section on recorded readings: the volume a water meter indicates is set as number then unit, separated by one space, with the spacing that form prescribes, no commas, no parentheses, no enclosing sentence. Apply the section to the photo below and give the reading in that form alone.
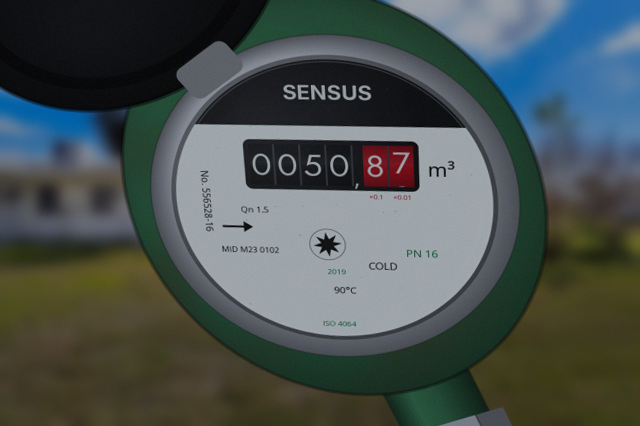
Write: 50.87 m³
